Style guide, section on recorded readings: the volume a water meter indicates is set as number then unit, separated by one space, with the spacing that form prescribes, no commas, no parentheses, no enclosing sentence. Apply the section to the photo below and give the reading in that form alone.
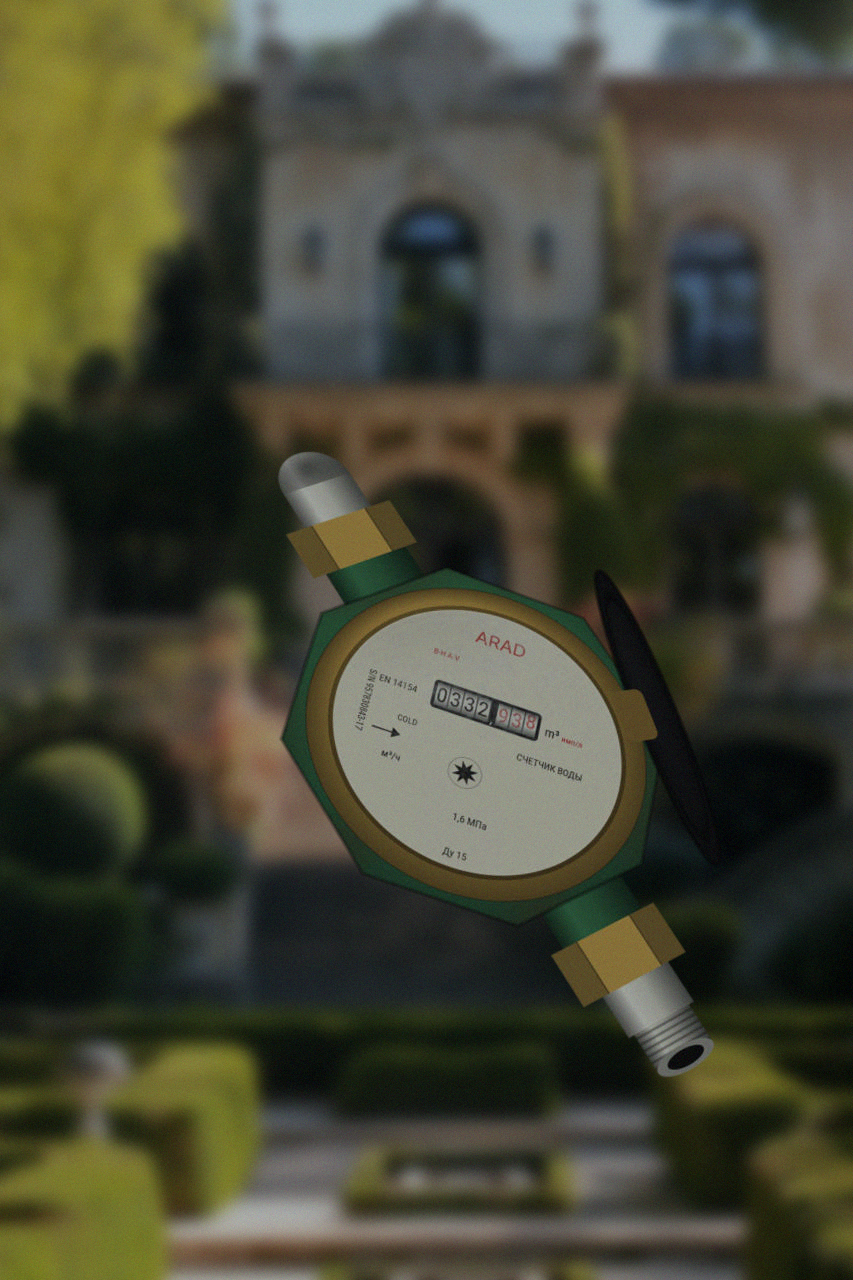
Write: 332.938 m³
